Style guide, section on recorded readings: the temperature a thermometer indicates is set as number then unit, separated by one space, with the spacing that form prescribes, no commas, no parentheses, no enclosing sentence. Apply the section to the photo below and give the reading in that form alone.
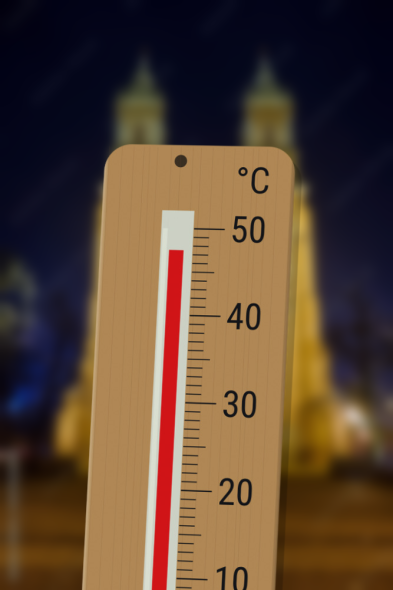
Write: 47.5 °C
